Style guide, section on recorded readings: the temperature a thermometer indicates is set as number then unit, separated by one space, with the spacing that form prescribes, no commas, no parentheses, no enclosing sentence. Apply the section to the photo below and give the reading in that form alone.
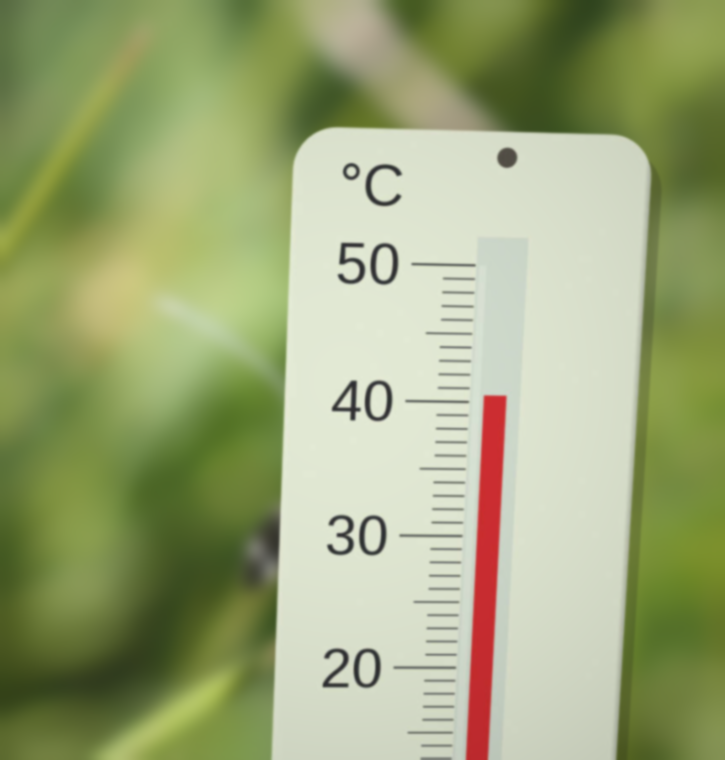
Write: 40.5 °C
